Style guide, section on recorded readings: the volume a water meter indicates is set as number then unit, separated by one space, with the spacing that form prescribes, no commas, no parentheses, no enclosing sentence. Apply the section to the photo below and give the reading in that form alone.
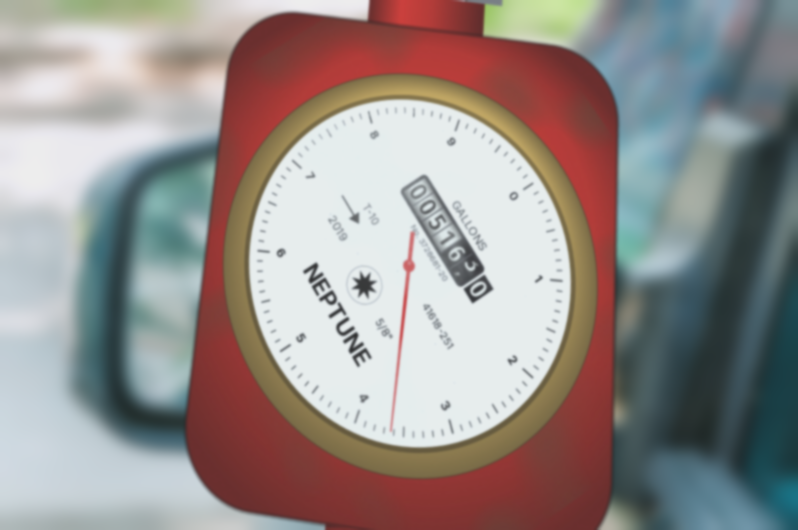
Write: 51633.6 gal
